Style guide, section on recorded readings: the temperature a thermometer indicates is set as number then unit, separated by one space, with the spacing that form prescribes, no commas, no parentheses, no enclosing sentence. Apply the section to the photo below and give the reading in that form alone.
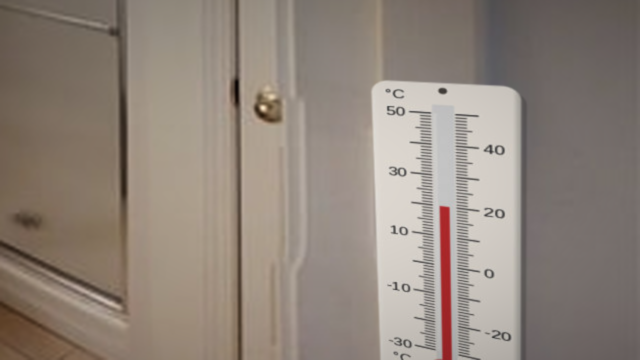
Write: 20 °C
